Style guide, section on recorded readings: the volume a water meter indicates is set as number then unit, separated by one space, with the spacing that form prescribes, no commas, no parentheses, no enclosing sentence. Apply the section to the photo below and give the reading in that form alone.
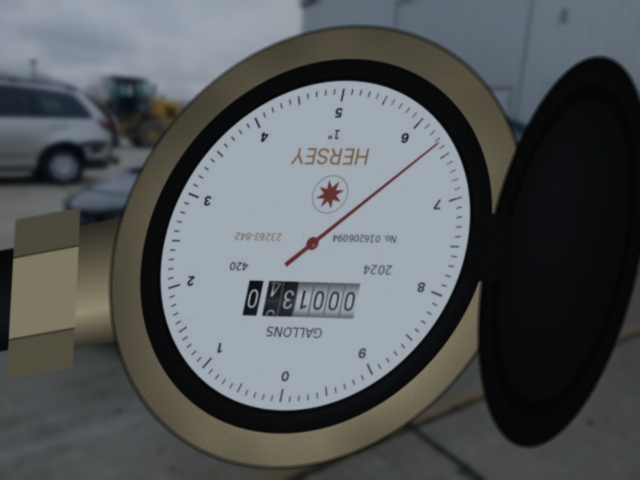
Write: 1336.3 gal
